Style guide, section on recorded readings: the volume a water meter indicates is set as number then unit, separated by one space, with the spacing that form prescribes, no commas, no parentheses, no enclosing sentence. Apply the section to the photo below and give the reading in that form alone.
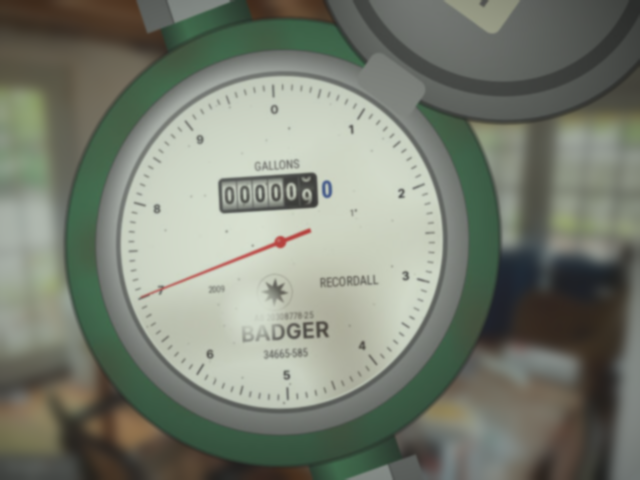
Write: 87.0 gal
